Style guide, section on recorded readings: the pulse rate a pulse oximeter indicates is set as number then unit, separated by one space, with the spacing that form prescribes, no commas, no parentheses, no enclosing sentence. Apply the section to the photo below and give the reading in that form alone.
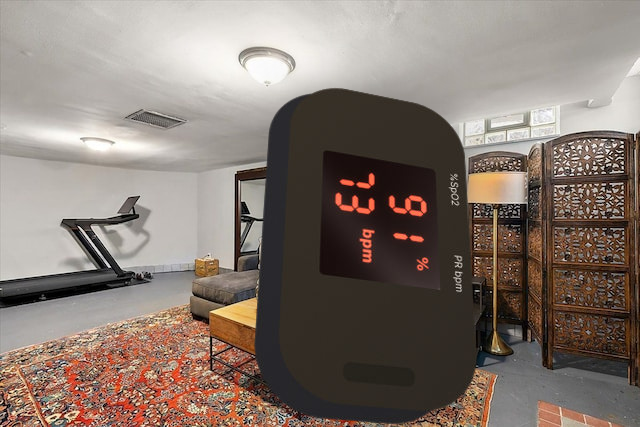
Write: 73 bpm
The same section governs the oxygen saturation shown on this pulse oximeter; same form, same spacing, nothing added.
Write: 91 %
